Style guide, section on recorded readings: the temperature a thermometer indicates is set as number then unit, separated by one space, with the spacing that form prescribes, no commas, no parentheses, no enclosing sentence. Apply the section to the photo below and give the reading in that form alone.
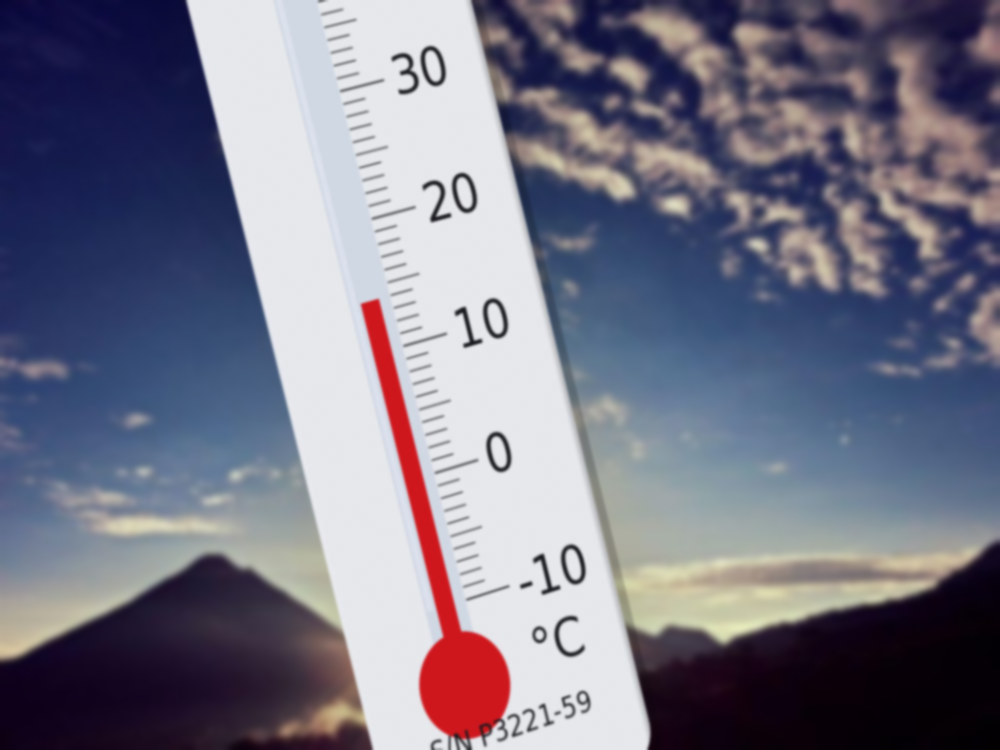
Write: 14 °C
